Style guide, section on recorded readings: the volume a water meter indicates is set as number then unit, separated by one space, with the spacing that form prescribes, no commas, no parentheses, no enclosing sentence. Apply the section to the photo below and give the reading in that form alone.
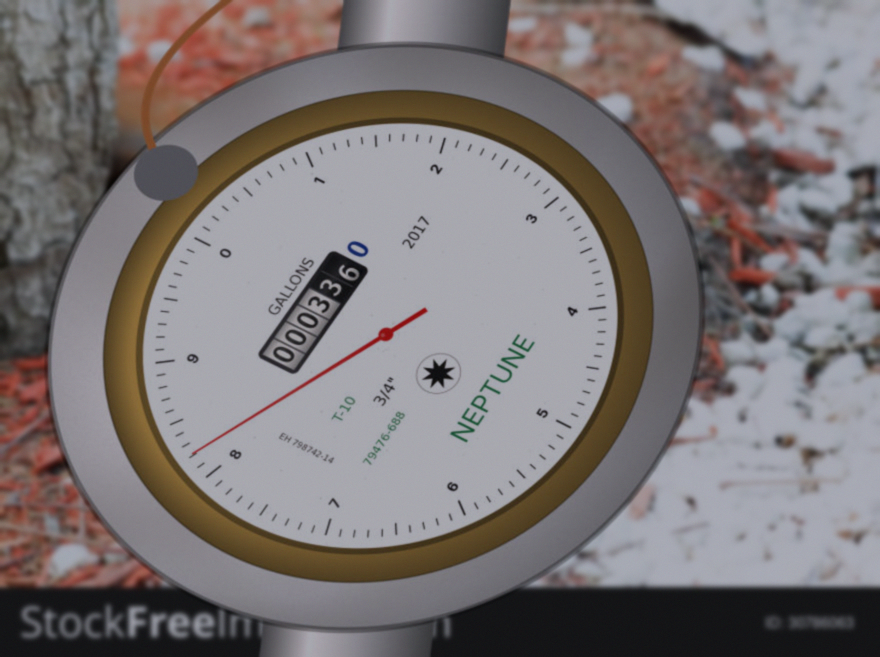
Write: 3358.2 gal
